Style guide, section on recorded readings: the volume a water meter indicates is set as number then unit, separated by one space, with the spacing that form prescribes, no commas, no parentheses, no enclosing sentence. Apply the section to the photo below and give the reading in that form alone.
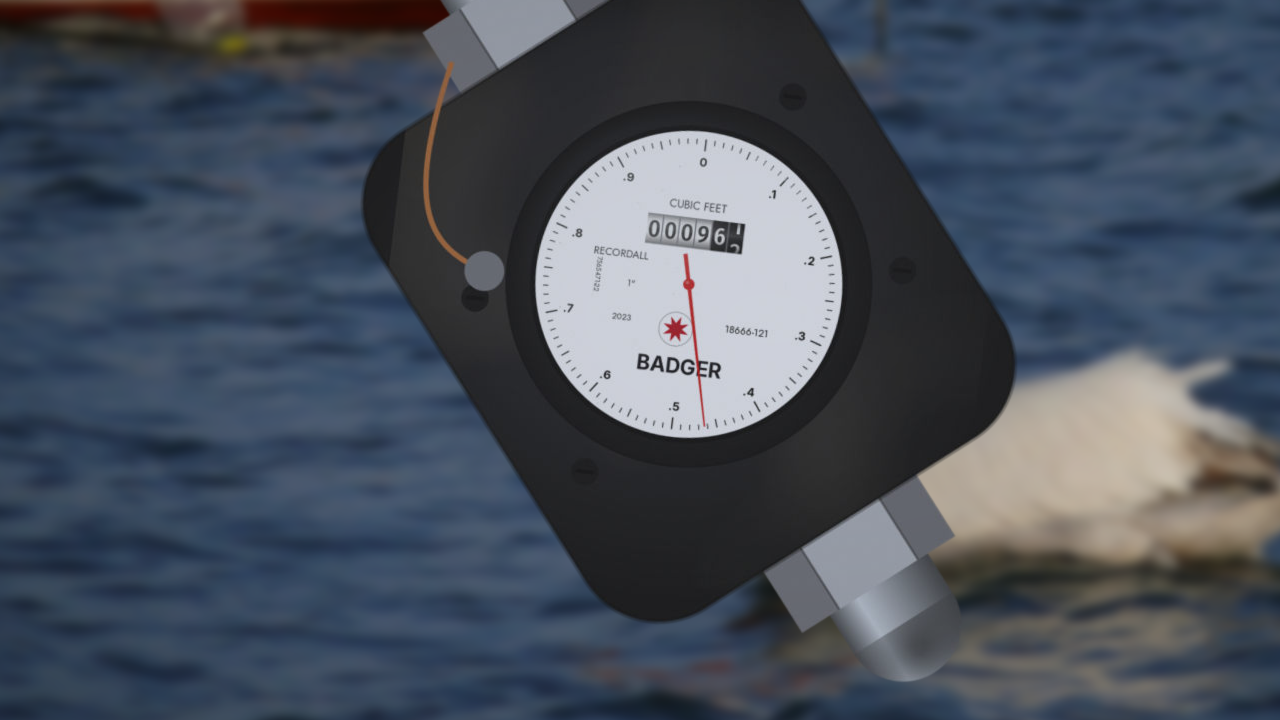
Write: 961.46 ft³
